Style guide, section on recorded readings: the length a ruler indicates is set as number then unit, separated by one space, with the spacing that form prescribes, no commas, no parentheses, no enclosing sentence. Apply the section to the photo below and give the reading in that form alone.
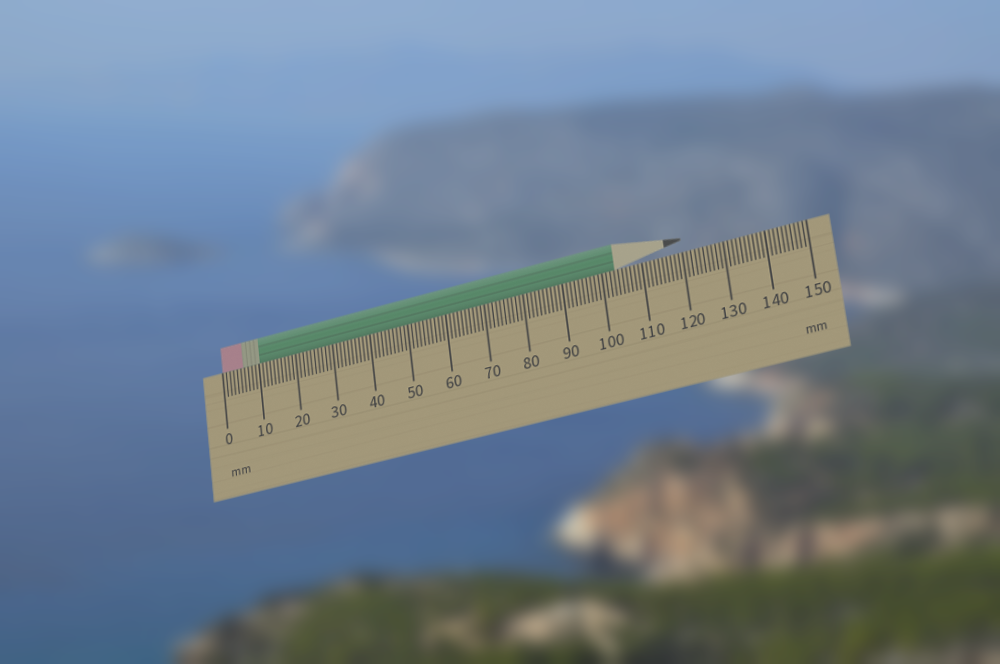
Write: 120 mm
